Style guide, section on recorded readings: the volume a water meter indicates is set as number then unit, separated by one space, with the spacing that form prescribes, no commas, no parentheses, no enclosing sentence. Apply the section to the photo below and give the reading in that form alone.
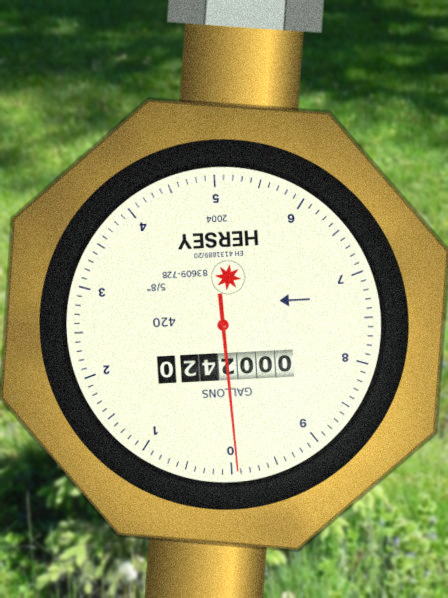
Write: 2419.9 gal
